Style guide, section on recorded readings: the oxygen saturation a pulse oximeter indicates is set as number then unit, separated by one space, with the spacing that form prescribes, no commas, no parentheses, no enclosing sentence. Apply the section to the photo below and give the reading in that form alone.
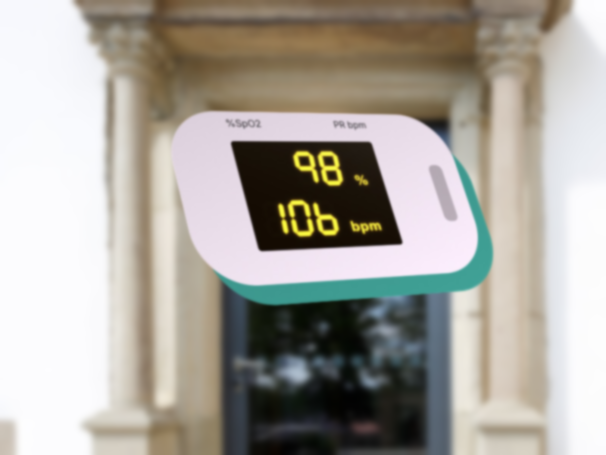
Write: 98 %
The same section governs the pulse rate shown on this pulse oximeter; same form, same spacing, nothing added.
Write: 106 bpm
